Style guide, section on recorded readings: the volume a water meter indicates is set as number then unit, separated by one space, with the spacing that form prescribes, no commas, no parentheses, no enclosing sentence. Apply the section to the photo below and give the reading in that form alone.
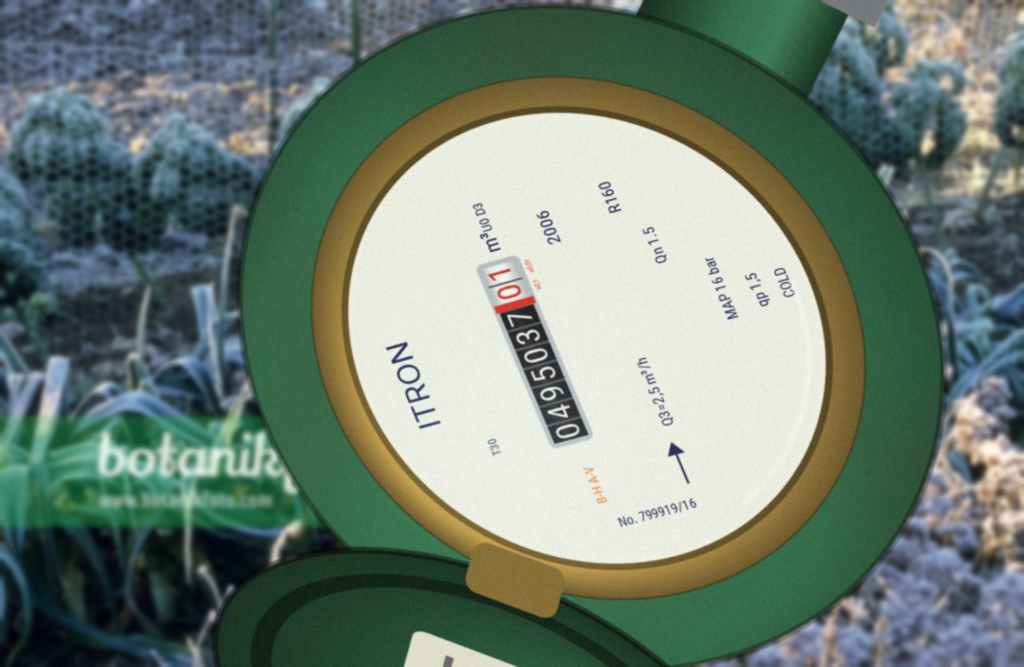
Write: 495037.01 m³
